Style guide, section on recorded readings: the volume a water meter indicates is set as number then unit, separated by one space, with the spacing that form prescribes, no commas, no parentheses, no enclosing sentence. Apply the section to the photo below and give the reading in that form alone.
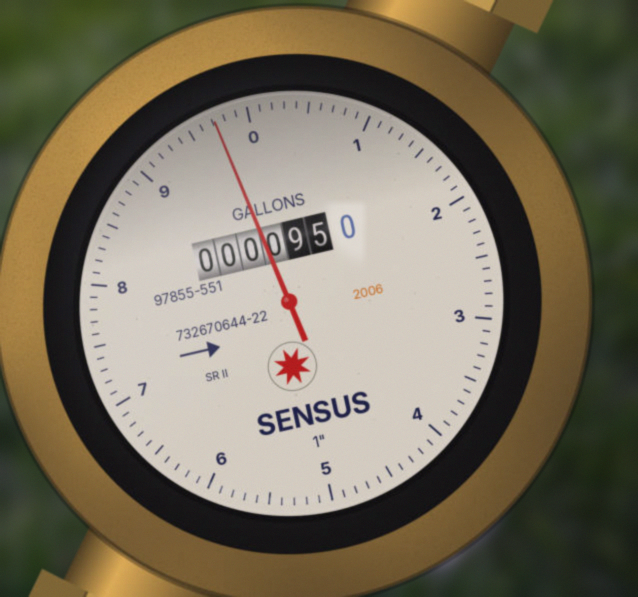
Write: 949.7 gal
